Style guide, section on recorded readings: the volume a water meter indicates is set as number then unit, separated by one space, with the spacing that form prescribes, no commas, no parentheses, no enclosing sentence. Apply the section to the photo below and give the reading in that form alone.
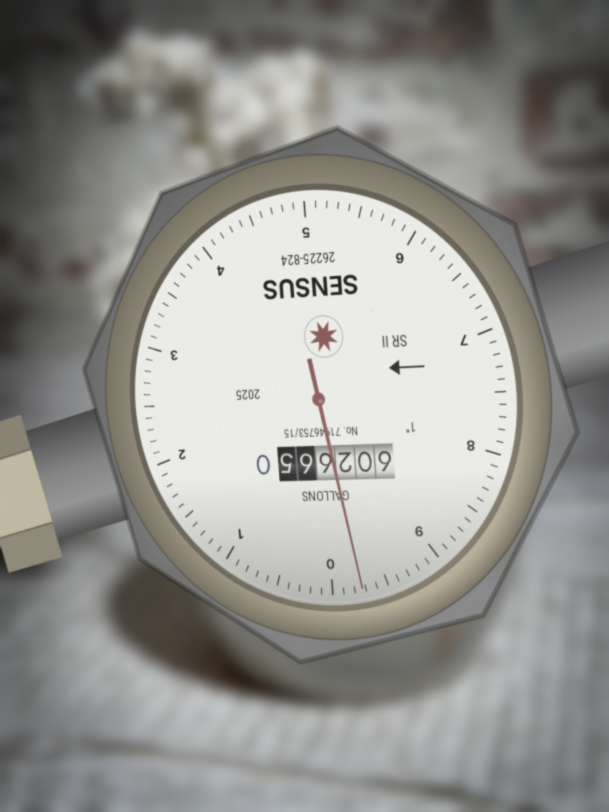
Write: 6026649.7 gal
